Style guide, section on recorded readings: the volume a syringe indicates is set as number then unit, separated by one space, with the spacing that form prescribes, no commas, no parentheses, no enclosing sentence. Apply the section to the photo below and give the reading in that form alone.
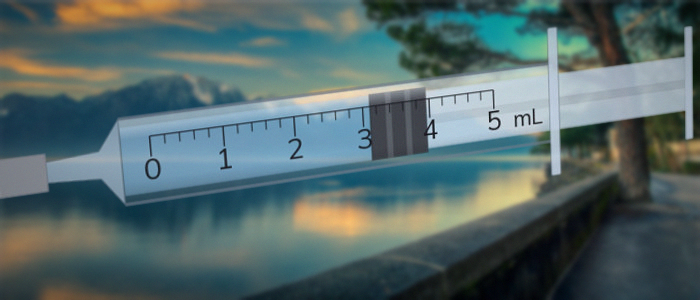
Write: 3.1 mL
